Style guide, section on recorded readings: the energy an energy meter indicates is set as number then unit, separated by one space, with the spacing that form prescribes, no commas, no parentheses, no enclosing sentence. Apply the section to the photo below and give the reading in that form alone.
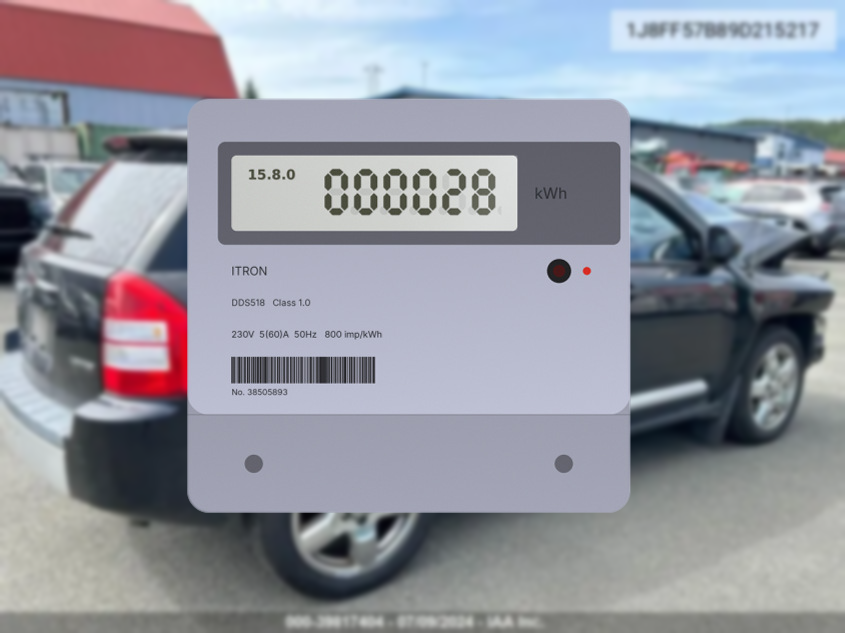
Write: 28 kWh
